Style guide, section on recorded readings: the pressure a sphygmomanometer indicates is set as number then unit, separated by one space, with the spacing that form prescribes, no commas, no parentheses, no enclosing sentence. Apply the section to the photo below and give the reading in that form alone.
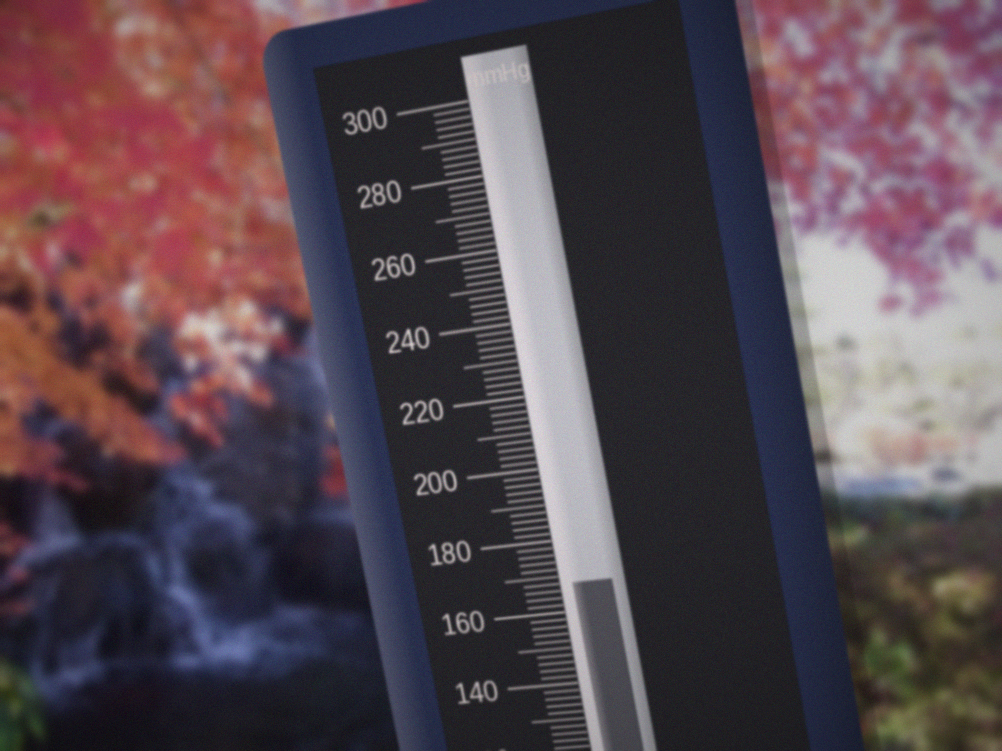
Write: 168 mmHg
